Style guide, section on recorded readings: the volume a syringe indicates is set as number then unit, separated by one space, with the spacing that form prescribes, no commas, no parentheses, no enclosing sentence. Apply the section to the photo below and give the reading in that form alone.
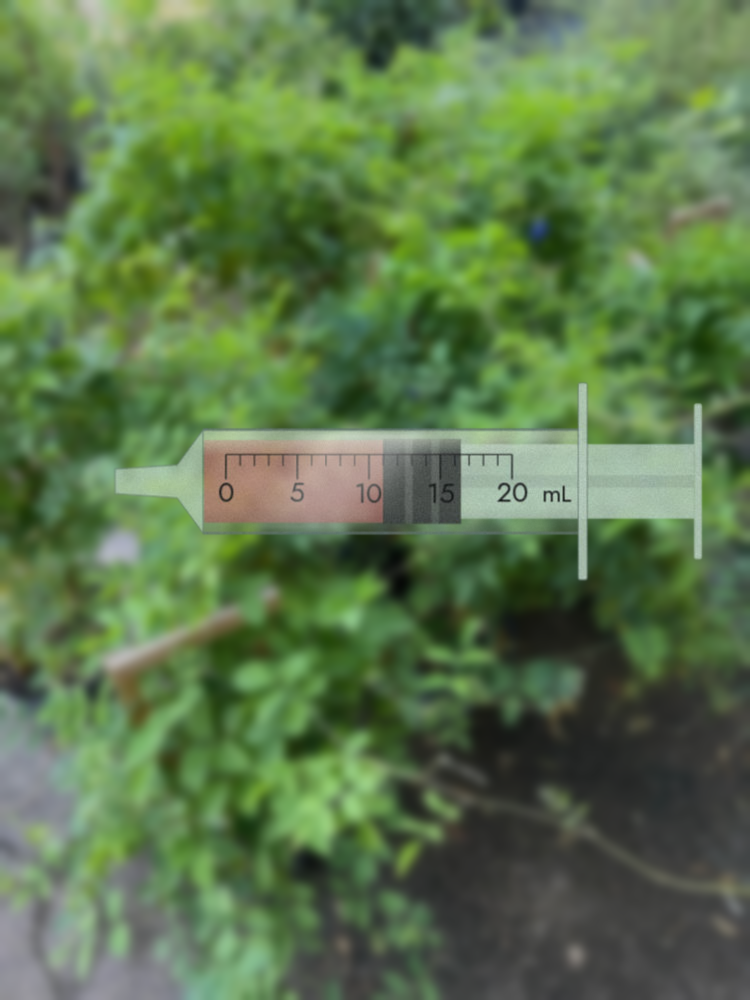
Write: 11 mL
